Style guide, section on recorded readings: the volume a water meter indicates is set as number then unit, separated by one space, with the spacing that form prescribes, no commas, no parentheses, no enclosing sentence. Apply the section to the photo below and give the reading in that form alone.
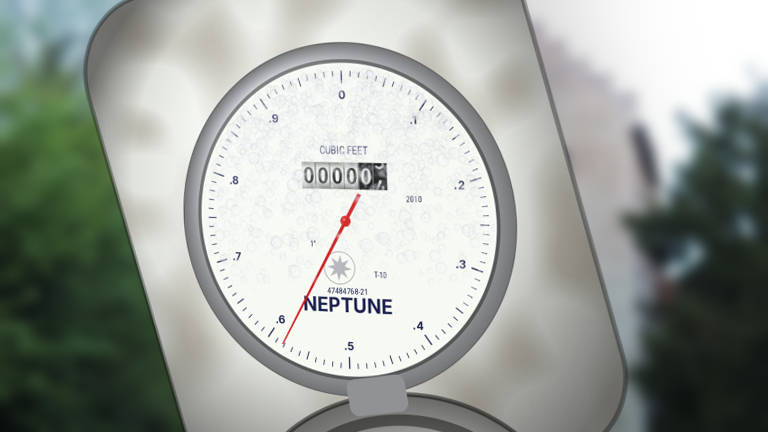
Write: 3.58 ft³
